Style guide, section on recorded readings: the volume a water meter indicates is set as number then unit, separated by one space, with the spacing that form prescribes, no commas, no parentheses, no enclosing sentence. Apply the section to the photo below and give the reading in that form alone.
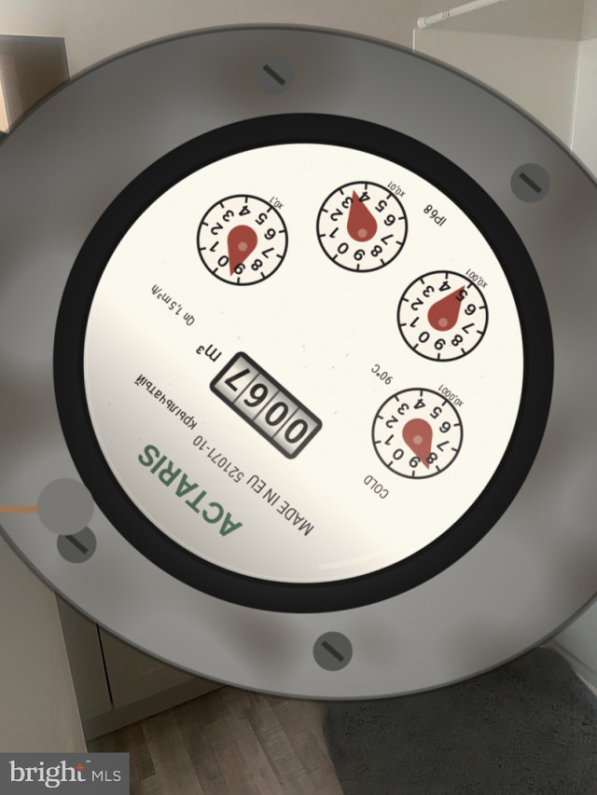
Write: 66.9348 m³
